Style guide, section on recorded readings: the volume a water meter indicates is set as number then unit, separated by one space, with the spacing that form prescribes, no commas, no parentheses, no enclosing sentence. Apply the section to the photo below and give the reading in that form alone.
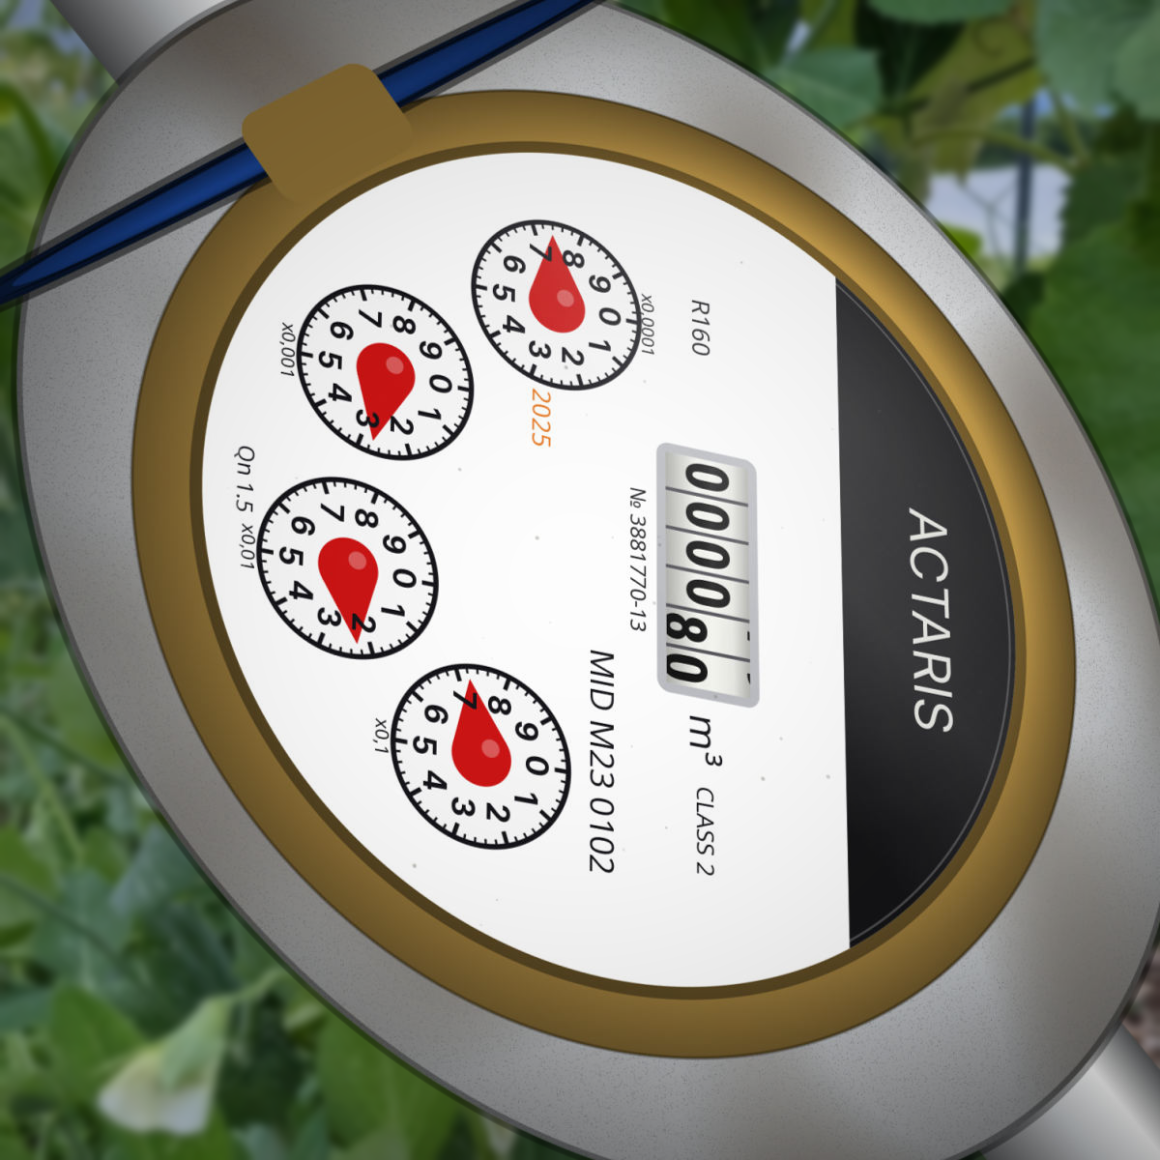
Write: 79.7227 m³
